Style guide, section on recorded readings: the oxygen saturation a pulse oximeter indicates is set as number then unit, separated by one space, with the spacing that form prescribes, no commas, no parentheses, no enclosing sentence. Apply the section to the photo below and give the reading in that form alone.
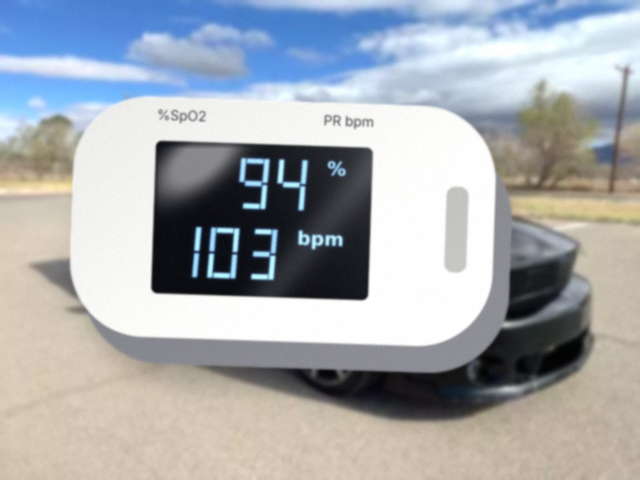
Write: 94 %
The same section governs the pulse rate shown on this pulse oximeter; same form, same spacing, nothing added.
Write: 103 bpm
